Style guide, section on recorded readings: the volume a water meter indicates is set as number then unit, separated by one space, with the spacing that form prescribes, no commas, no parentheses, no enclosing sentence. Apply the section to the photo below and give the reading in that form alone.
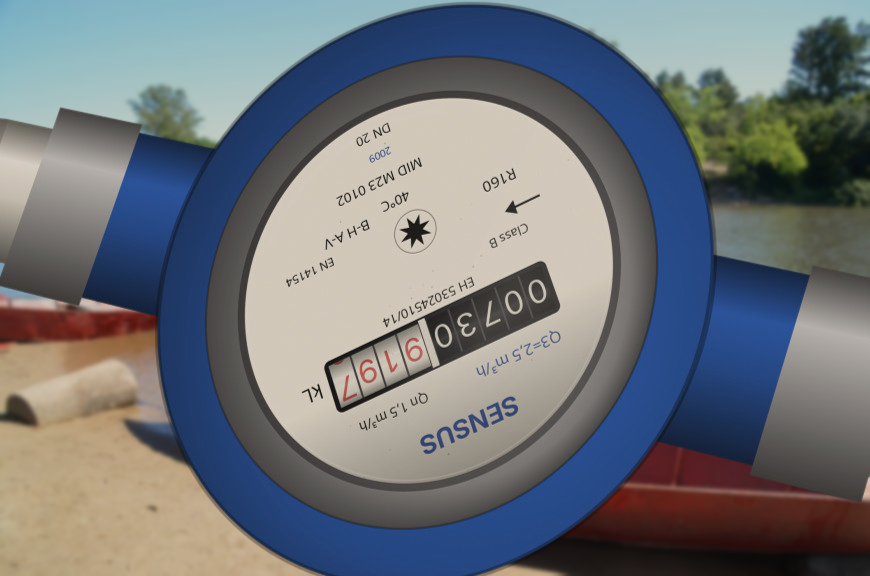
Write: 730.9197 kL
